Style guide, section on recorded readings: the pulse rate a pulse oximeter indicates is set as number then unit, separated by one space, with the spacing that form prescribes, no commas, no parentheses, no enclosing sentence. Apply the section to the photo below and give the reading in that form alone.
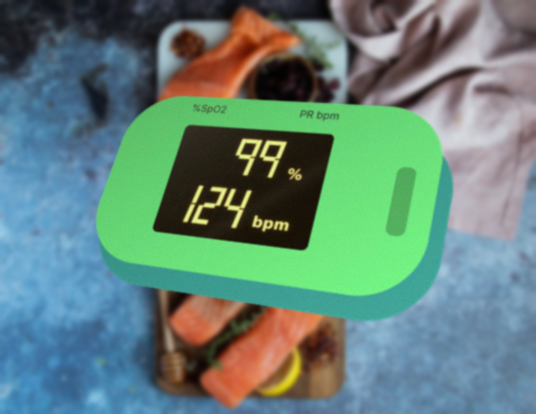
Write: 124 bpm
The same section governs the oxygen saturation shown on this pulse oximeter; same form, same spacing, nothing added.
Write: 99 %
